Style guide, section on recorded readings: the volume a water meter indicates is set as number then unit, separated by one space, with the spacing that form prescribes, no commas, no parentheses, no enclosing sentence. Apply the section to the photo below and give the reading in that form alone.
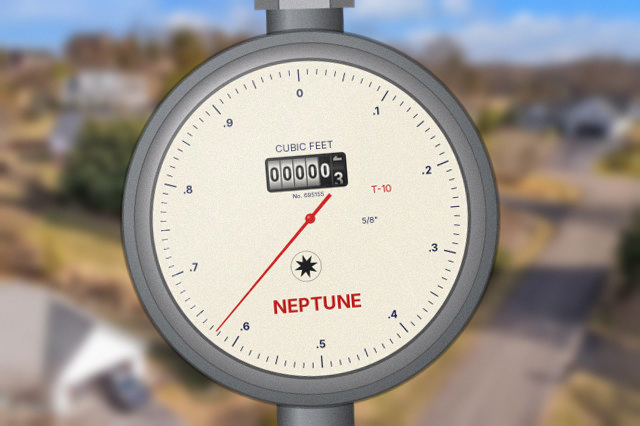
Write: 2.62 ft³
